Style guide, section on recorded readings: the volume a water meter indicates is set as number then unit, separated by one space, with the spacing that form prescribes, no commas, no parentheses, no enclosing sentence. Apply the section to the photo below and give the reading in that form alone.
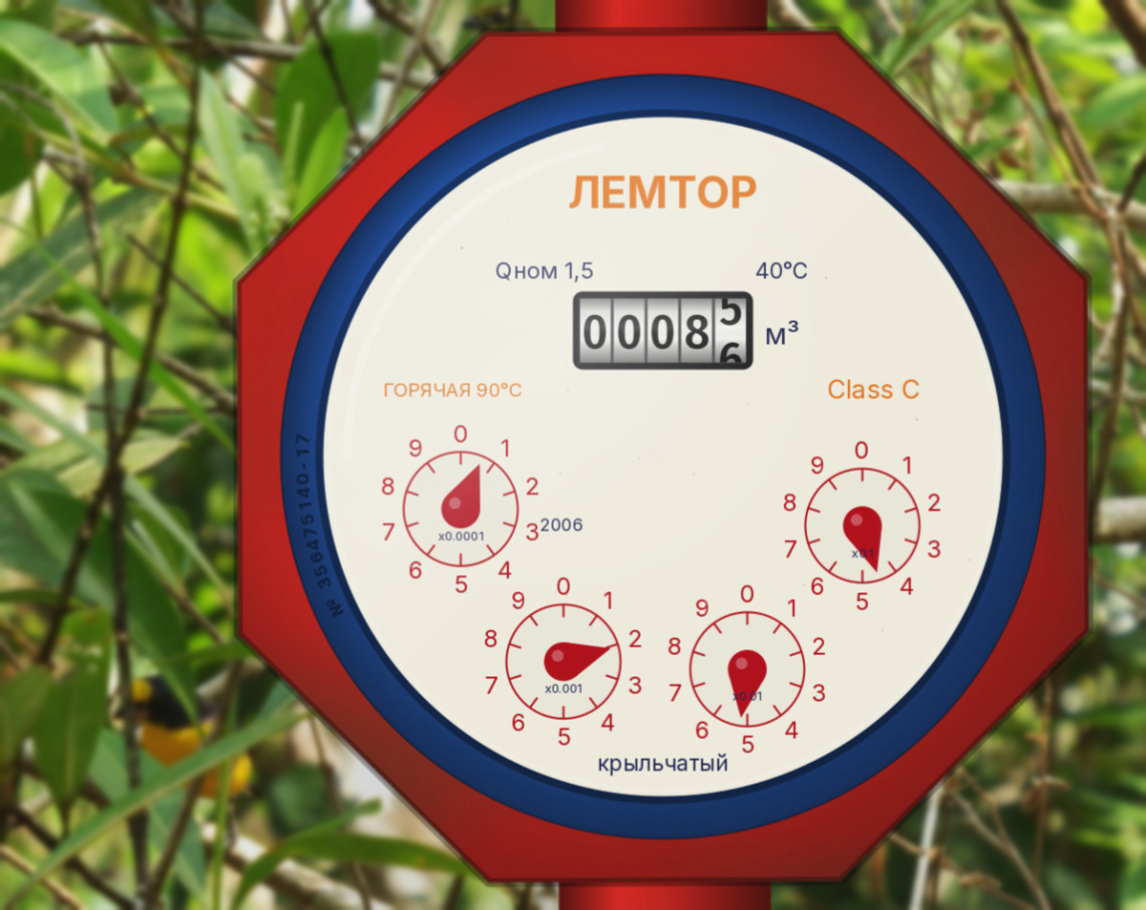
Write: 85.4520 m³
